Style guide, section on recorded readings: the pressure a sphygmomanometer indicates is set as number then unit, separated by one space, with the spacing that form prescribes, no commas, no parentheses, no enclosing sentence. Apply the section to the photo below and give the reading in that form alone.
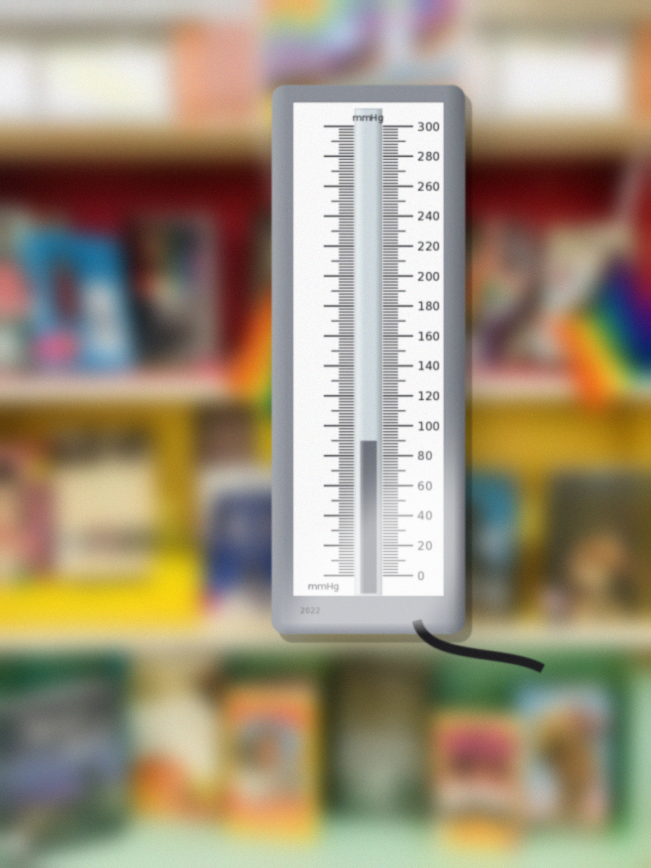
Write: 90 mmHg
